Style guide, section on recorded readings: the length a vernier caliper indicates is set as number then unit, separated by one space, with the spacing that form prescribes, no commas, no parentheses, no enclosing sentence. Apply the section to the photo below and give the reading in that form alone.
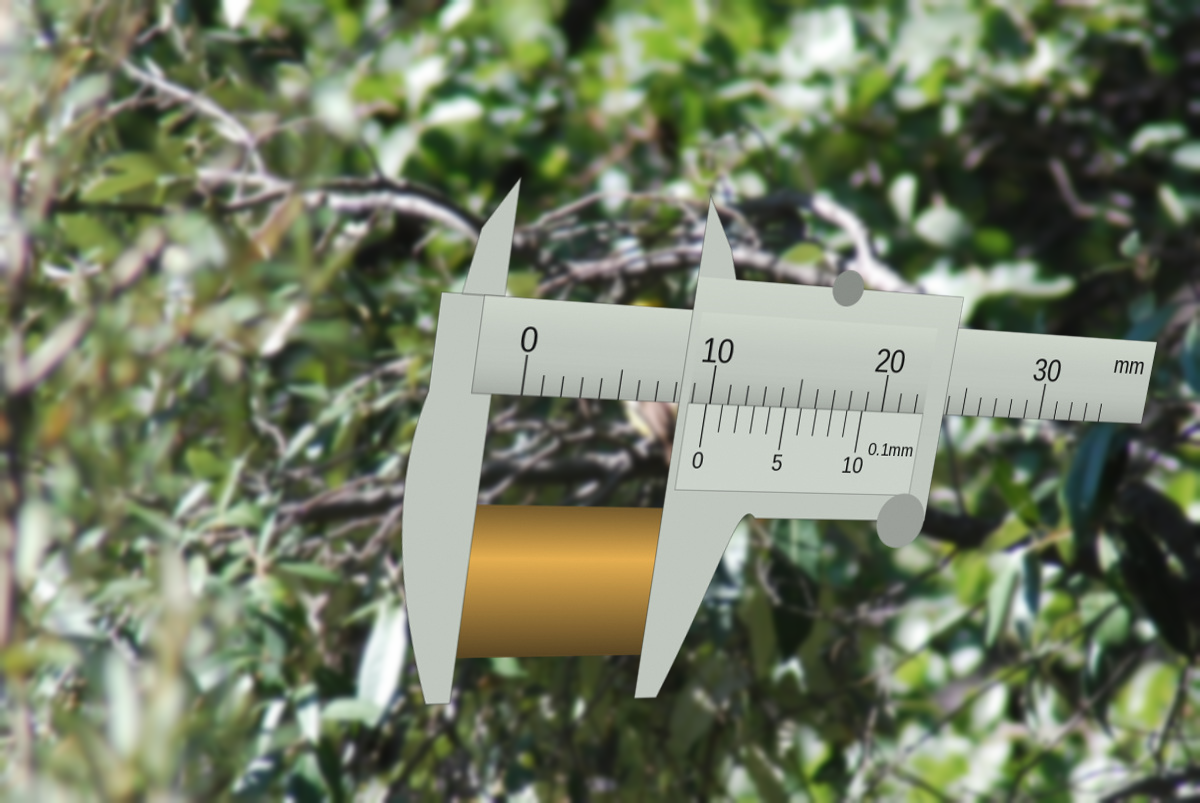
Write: 9.8 mm
